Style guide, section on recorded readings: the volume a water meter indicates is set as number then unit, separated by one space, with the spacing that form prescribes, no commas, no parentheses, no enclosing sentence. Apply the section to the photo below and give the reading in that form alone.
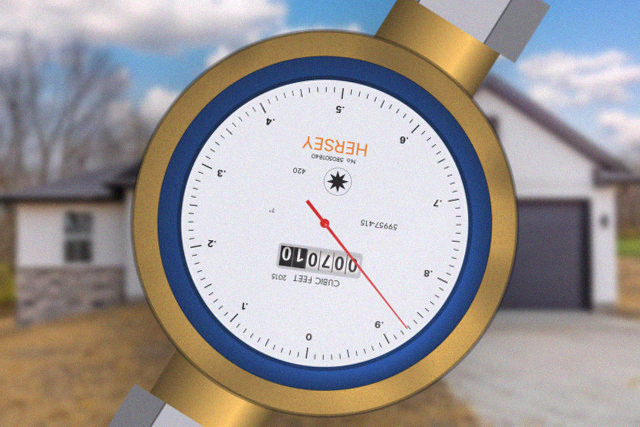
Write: 7009.87 ft³
